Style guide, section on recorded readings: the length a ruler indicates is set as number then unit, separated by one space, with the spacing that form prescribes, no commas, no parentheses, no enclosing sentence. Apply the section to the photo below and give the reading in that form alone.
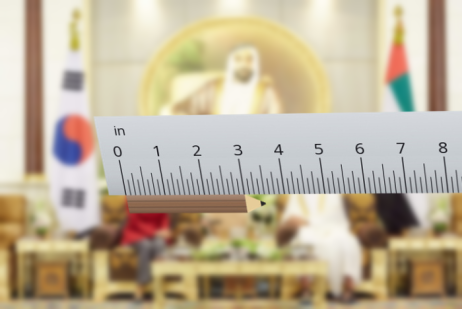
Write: 3.5 in
